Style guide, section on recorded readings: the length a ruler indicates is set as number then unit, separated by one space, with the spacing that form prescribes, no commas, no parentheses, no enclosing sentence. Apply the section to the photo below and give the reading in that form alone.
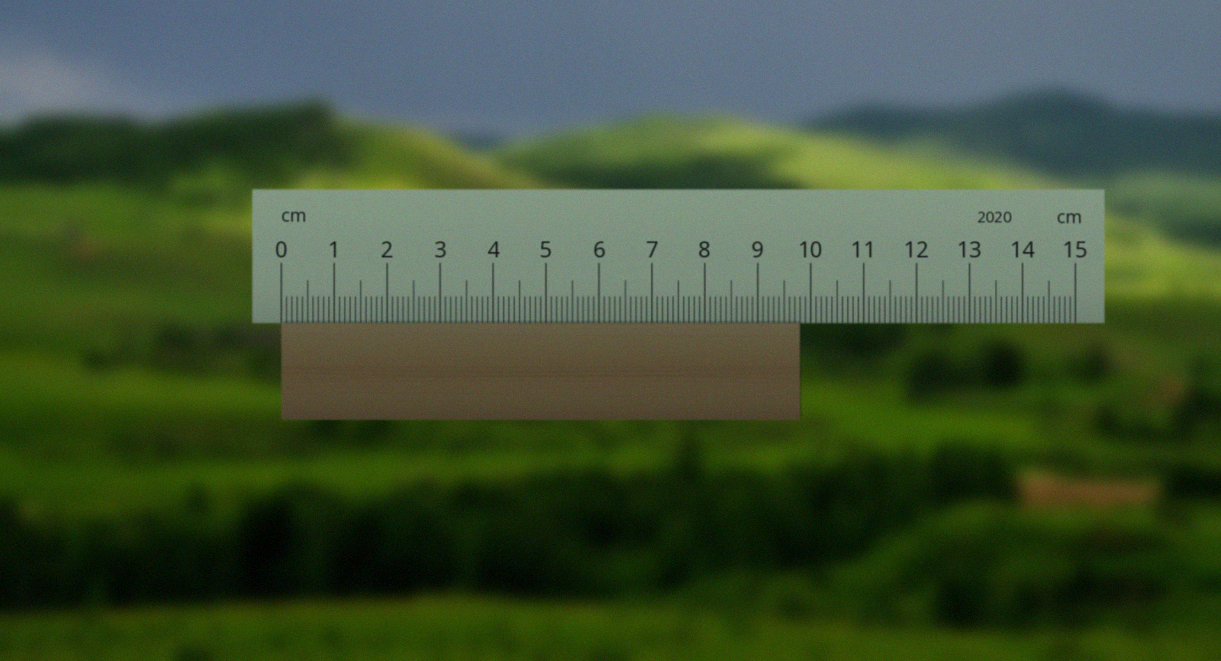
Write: 9.8 cm
